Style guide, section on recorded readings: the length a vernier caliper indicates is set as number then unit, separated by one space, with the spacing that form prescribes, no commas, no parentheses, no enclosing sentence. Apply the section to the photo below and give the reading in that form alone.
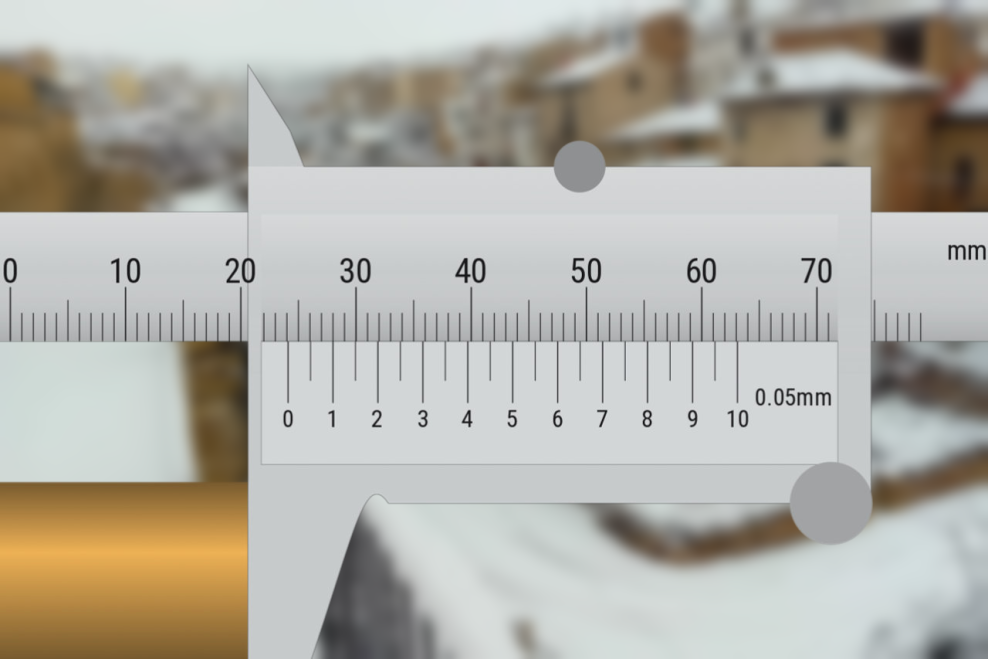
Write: 24.1 mm
